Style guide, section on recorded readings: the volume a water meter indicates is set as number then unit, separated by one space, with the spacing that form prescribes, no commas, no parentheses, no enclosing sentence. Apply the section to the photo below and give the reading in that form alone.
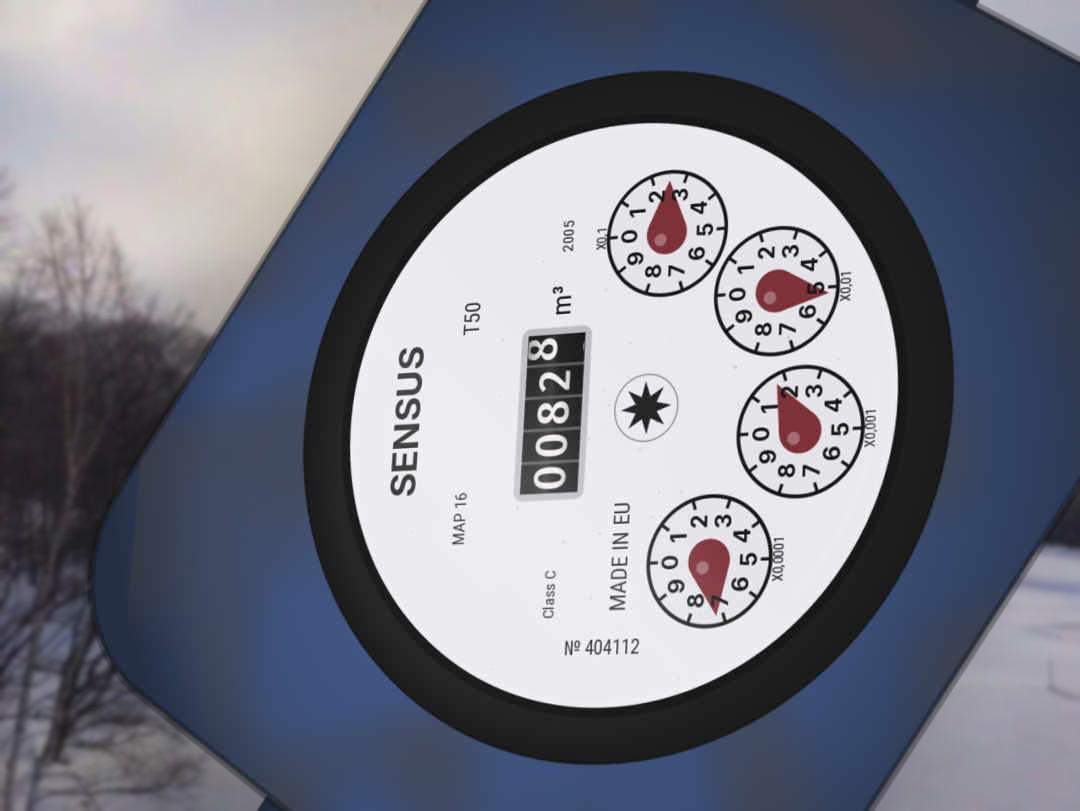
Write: 828.2517 m³
